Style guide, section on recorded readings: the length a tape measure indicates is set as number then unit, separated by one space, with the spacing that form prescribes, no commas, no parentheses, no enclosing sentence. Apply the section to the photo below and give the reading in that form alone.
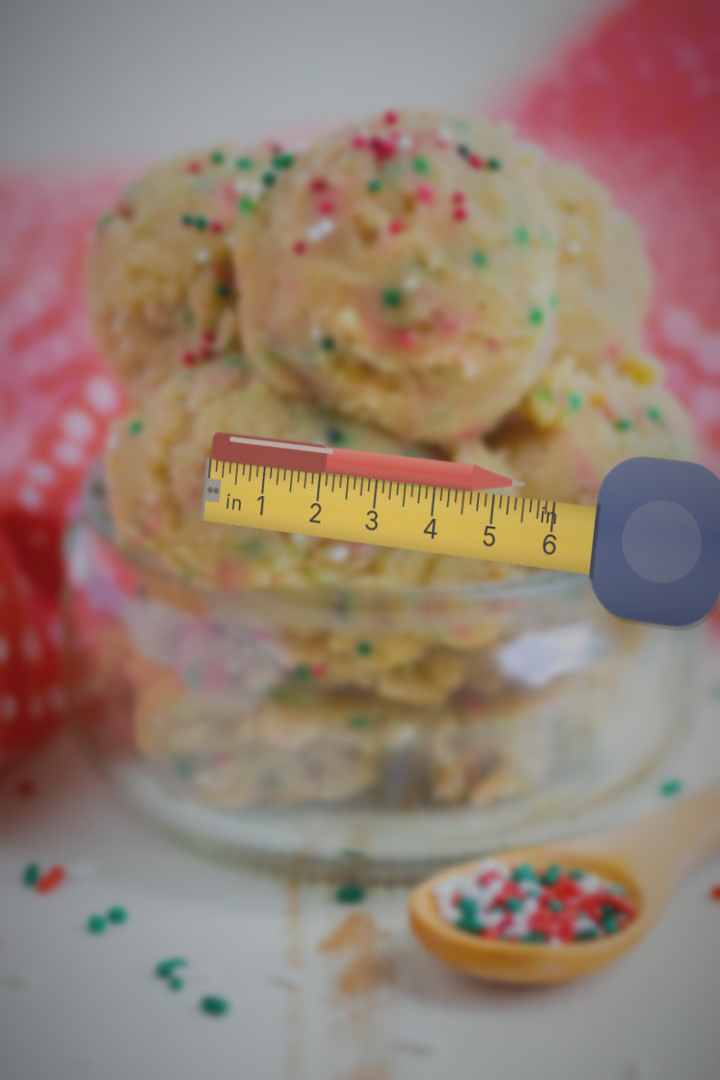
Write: 5.5 in
